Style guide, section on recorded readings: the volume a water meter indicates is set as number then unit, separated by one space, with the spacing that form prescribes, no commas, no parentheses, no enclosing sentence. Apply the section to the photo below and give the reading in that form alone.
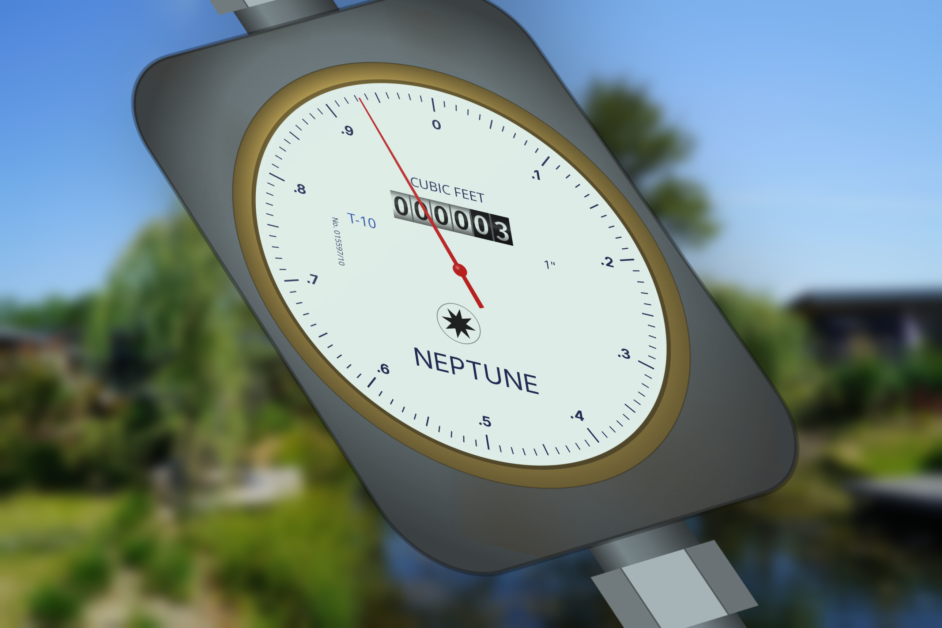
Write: 2.93 ft³
